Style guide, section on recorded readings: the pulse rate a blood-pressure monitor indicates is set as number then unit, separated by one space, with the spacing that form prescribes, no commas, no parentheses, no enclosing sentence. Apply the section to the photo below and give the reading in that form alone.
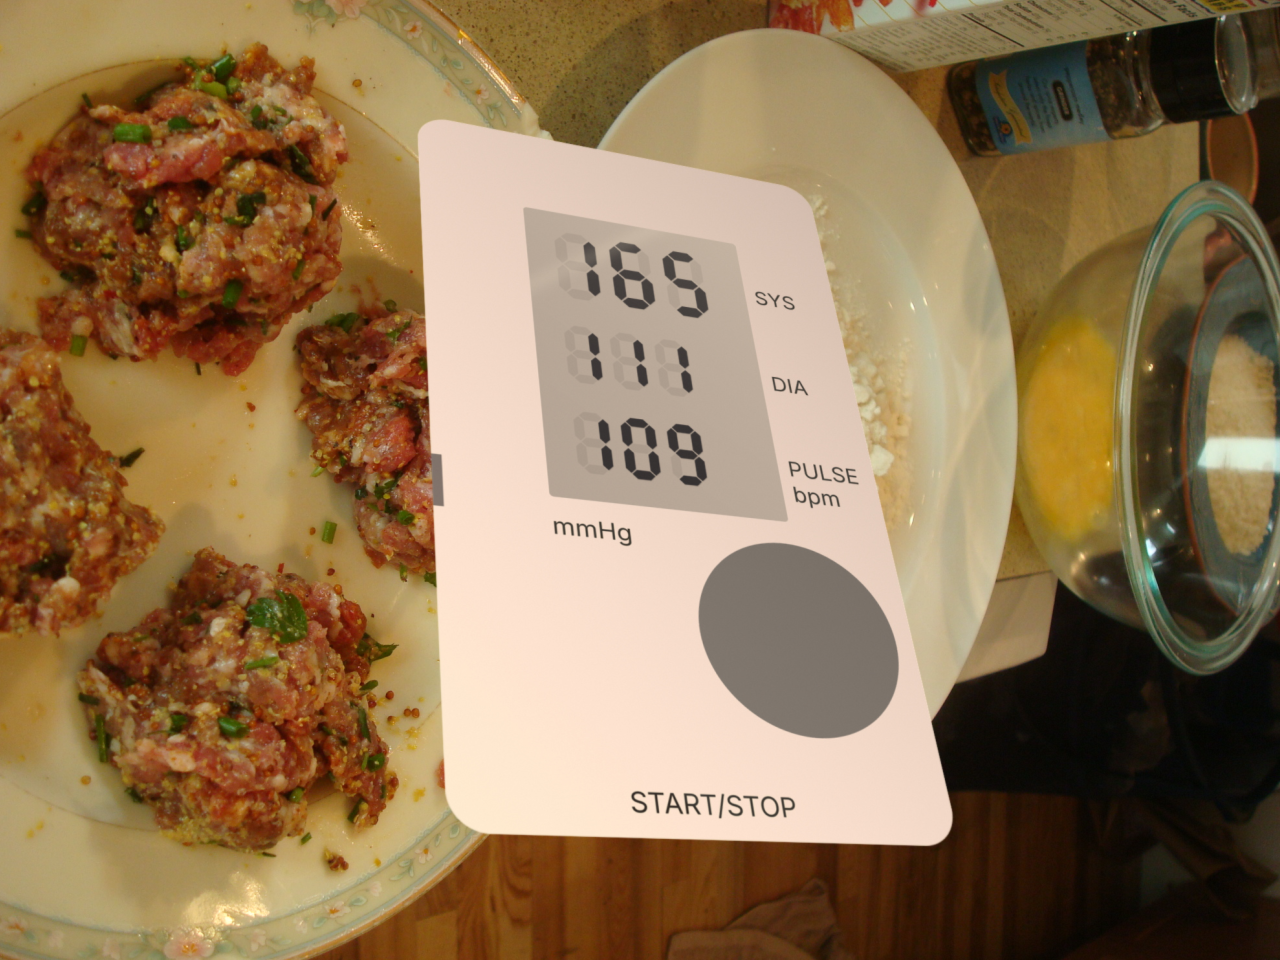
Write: 109 bpm
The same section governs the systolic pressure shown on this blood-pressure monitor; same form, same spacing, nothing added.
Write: 165 mmHg
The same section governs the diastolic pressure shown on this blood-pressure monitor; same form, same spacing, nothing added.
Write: 111 mmHg
